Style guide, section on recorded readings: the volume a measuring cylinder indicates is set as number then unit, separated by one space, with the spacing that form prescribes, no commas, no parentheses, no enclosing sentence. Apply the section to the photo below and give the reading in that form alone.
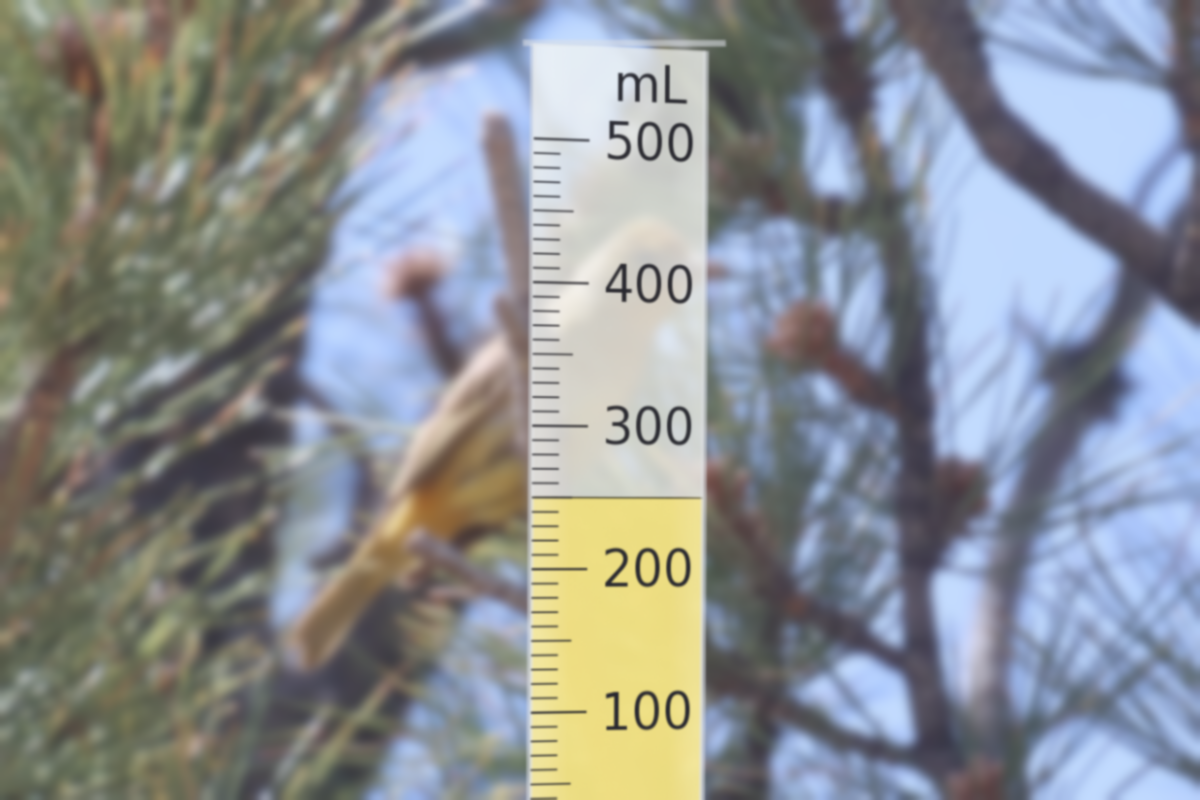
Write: 250 mL
